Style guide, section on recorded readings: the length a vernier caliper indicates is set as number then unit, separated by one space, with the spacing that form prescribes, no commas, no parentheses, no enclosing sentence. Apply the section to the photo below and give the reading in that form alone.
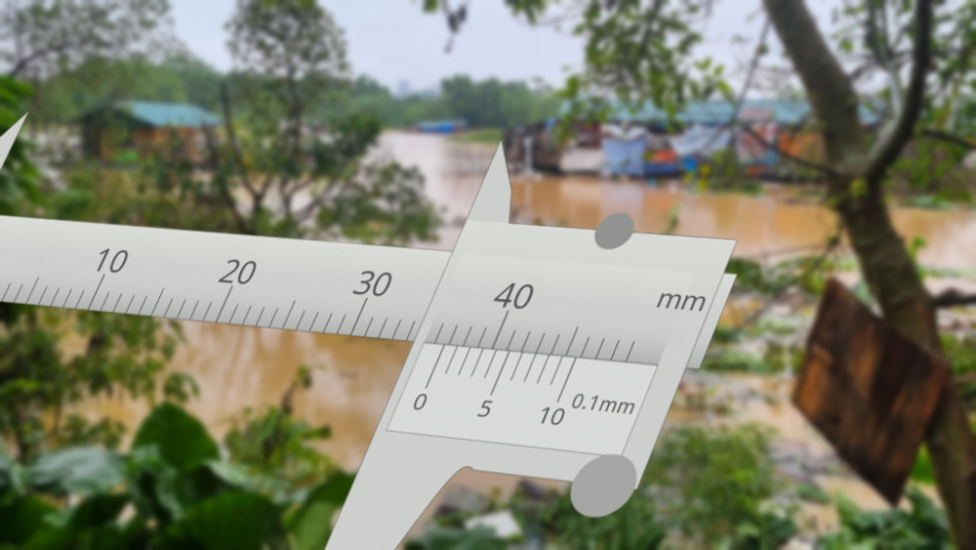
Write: 36.7 mm
